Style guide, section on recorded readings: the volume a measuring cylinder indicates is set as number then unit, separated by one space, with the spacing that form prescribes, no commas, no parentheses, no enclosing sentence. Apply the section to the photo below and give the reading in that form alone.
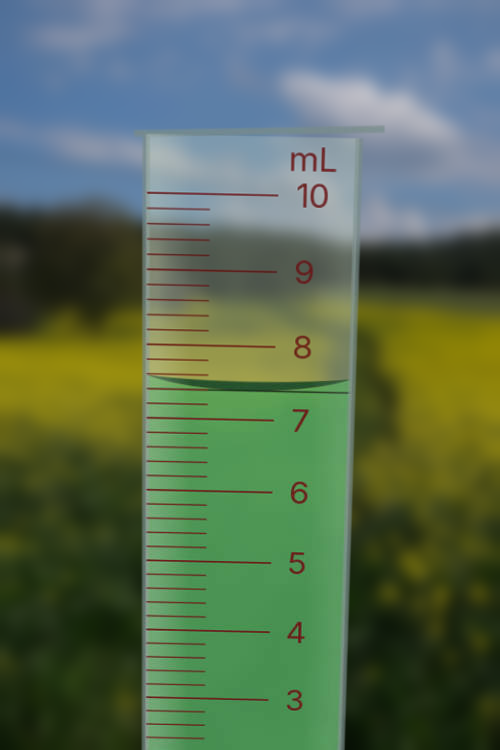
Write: 7.4 mL
